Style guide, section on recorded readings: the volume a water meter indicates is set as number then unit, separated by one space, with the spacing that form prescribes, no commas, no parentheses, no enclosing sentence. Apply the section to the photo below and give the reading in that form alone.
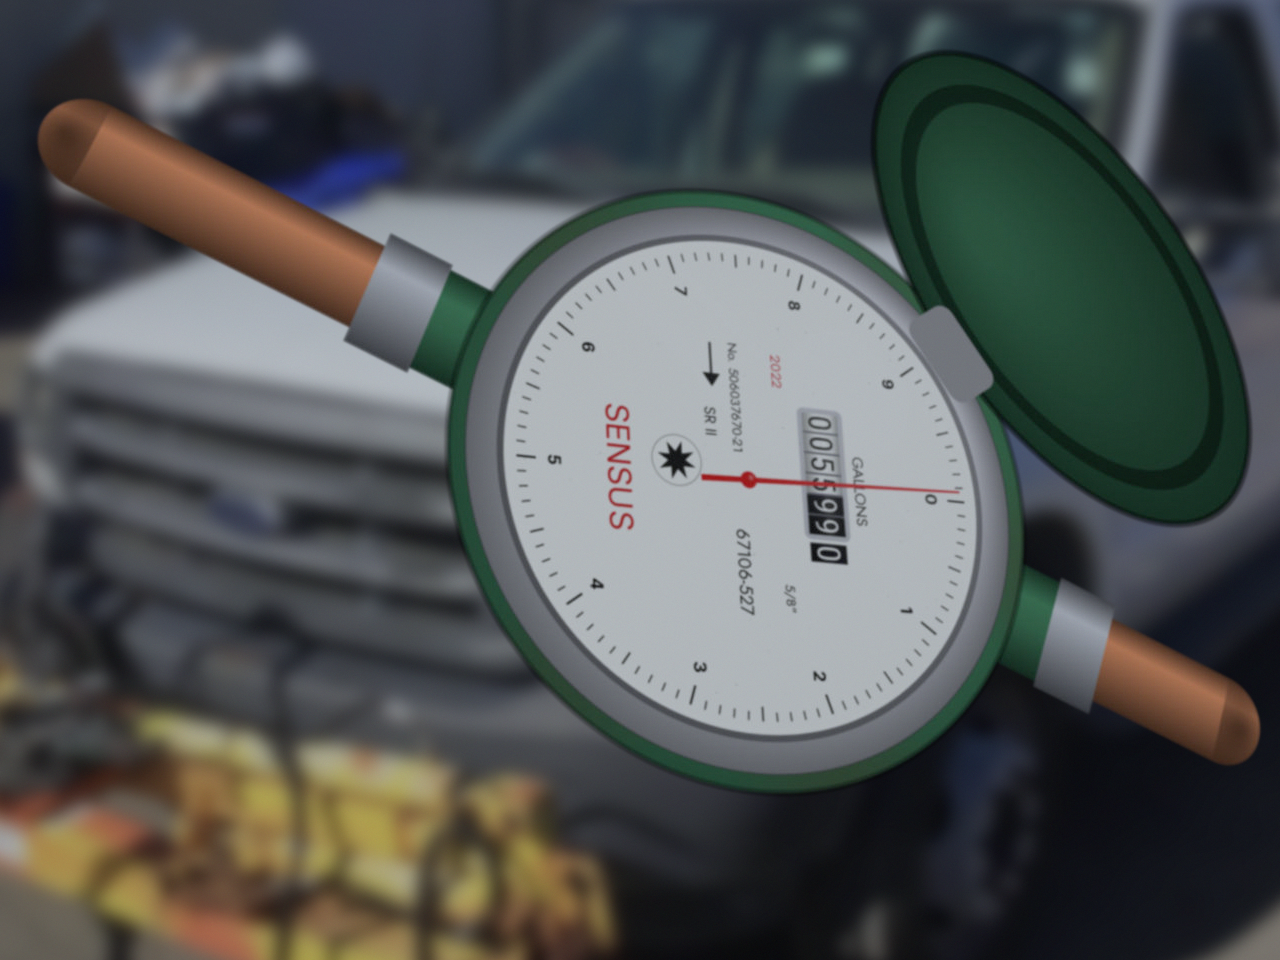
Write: 55989.9 gal
